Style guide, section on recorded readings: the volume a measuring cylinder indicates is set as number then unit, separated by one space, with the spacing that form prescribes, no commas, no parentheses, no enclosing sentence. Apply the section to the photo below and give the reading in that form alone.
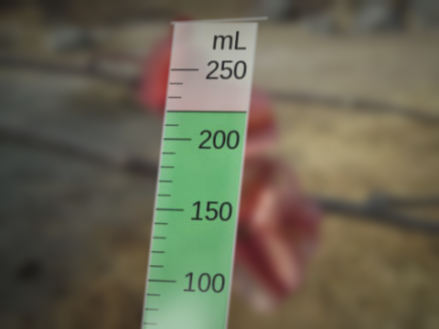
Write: 220 mL
